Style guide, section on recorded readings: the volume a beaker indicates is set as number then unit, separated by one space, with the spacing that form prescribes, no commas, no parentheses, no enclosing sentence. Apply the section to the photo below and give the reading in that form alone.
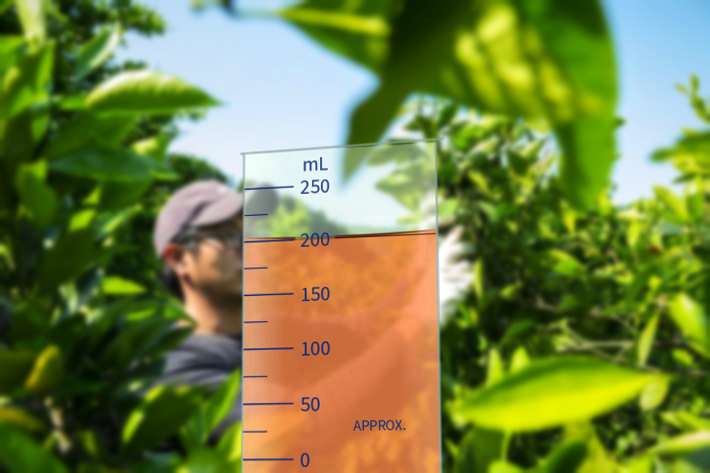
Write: 200 mL
